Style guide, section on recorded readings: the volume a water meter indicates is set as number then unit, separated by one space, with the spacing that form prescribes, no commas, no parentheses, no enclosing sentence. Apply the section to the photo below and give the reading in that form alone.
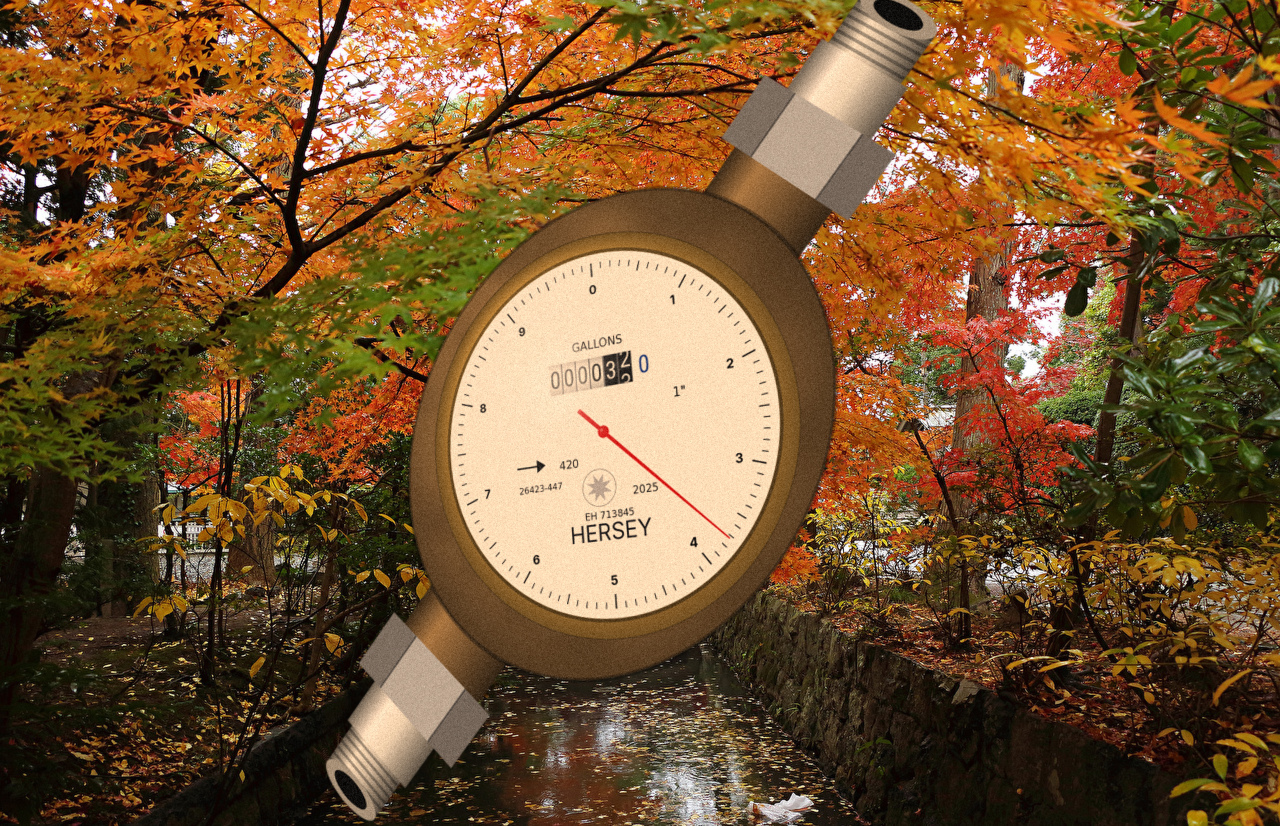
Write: 323.7 gal
